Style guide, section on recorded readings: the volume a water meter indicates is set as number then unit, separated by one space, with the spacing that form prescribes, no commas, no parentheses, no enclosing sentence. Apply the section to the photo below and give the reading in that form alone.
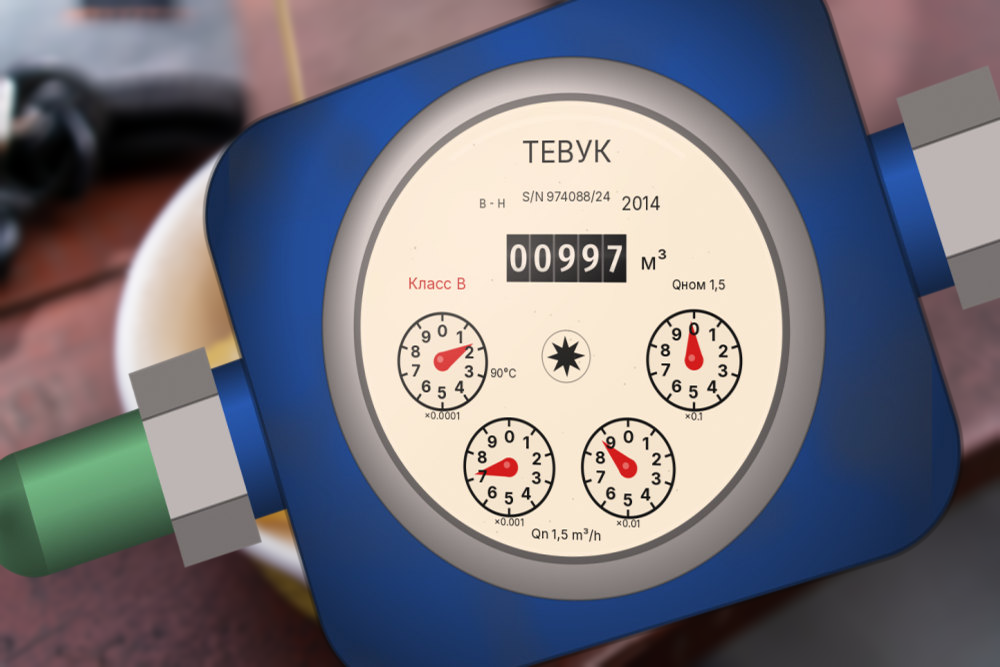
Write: 996.9871 m³
